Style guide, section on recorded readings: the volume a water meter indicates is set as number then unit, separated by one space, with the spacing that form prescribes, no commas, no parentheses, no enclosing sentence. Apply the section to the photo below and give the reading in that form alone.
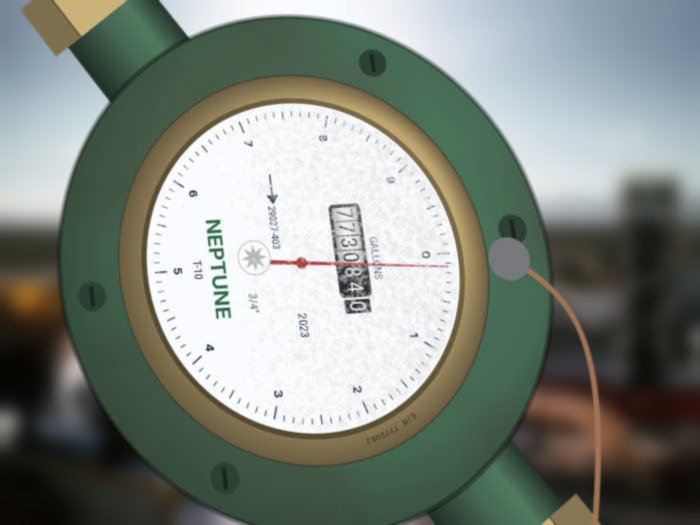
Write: 7730840.1 gal
